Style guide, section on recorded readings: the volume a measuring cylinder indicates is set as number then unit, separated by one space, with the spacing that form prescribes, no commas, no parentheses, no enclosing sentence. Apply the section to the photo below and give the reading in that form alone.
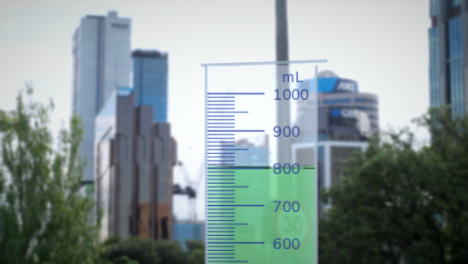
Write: 800 mL
